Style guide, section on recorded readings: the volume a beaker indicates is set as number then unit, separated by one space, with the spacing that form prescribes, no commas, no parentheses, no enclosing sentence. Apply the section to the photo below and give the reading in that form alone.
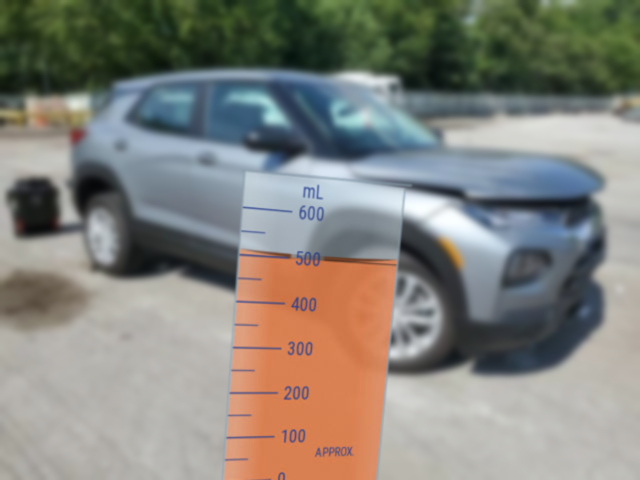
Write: 500 mL
